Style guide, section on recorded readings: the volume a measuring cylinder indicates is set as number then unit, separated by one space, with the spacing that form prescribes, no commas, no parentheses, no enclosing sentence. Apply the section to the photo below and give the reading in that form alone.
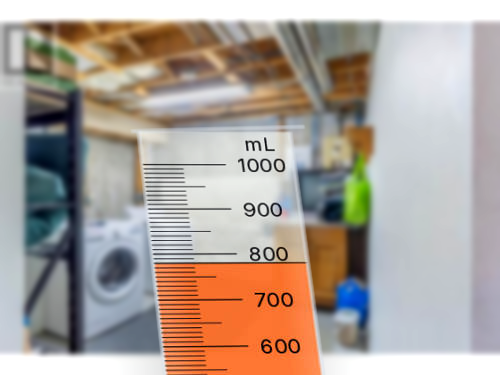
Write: 780 mL
